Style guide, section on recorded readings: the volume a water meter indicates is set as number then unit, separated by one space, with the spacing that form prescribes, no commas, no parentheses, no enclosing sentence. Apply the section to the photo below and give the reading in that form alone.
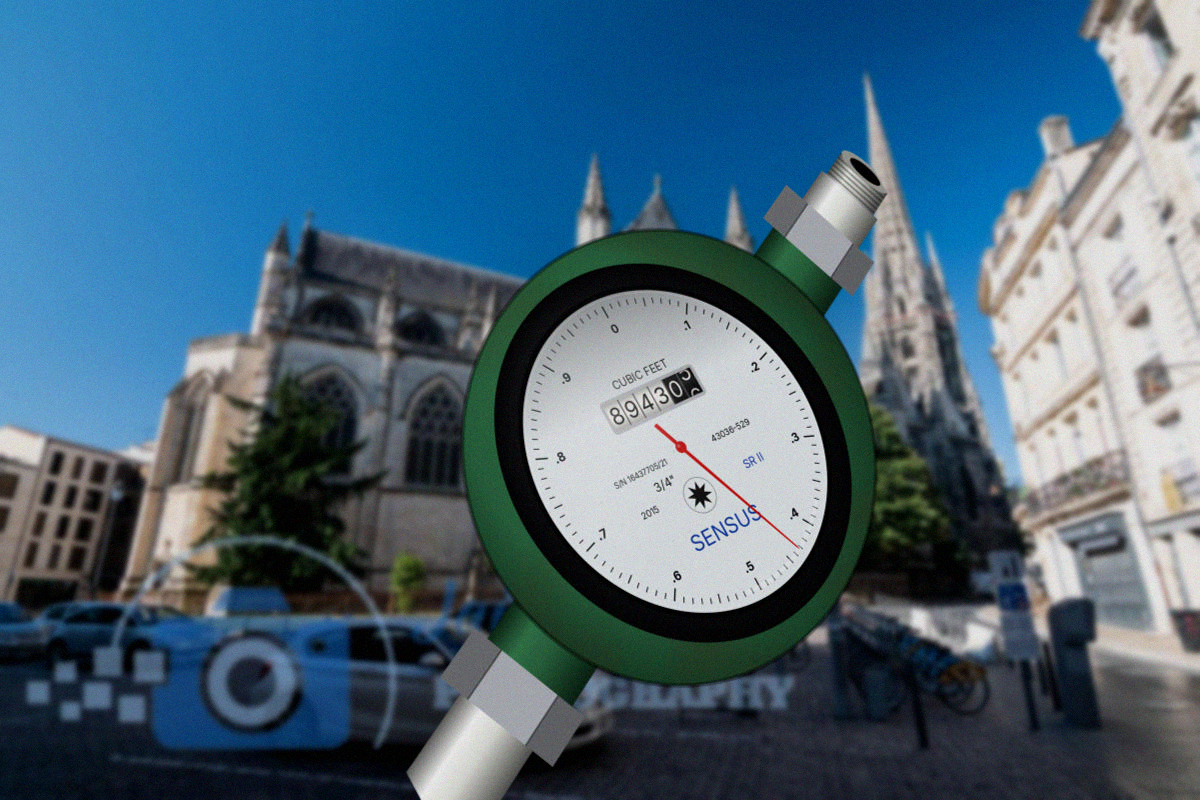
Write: 894305.43 ft³
